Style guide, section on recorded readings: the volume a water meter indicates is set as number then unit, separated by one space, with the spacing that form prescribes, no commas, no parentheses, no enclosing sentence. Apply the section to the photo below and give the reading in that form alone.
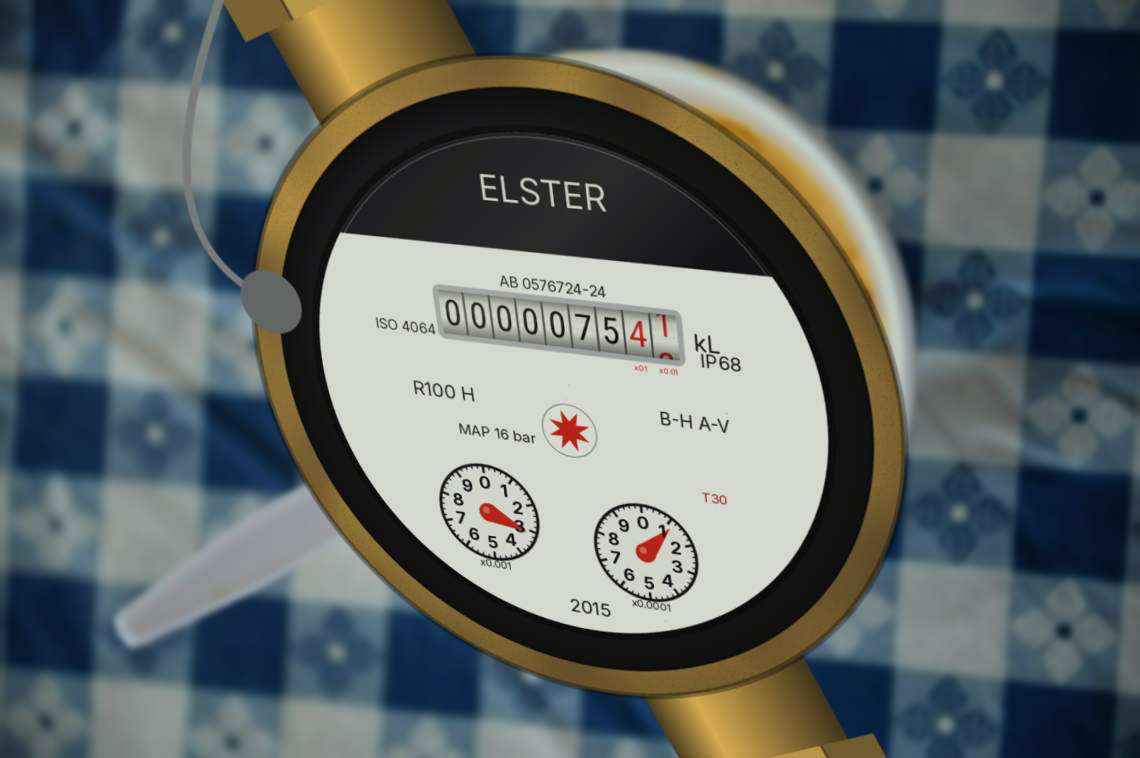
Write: 75.4131 kL
